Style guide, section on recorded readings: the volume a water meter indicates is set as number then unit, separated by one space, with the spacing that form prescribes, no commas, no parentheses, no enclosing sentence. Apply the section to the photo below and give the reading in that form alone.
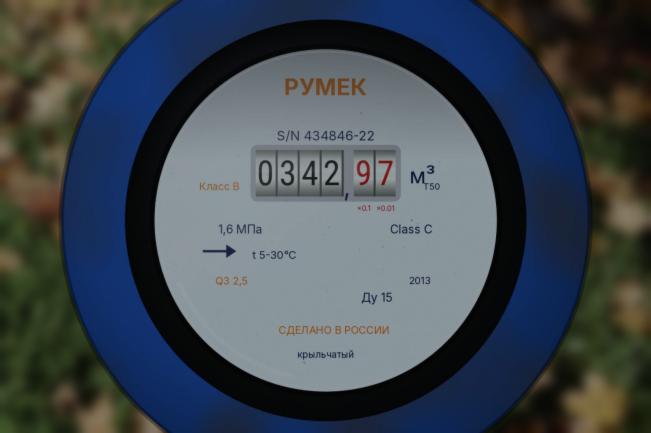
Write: 342.97 m³
